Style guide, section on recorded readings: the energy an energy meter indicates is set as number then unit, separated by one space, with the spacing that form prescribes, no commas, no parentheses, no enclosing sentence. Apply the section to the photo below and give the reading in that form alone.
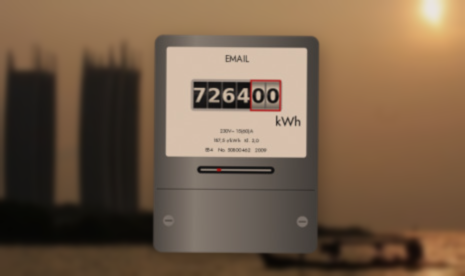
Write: 7264.00 kWh
